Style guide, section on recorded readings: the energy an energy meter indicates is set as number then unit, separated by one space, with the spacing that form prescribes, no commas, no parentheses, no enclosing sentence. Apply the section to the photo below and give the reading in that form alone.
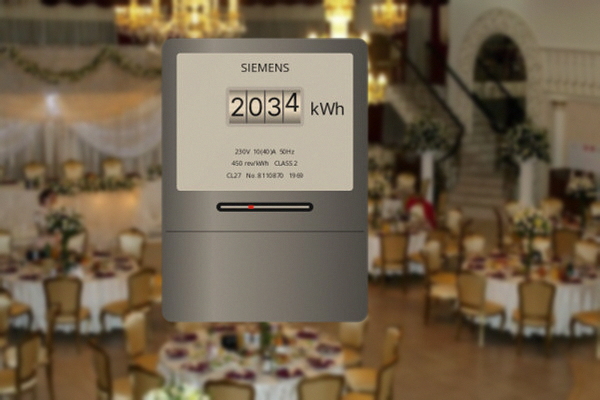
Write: 2034 kWh
